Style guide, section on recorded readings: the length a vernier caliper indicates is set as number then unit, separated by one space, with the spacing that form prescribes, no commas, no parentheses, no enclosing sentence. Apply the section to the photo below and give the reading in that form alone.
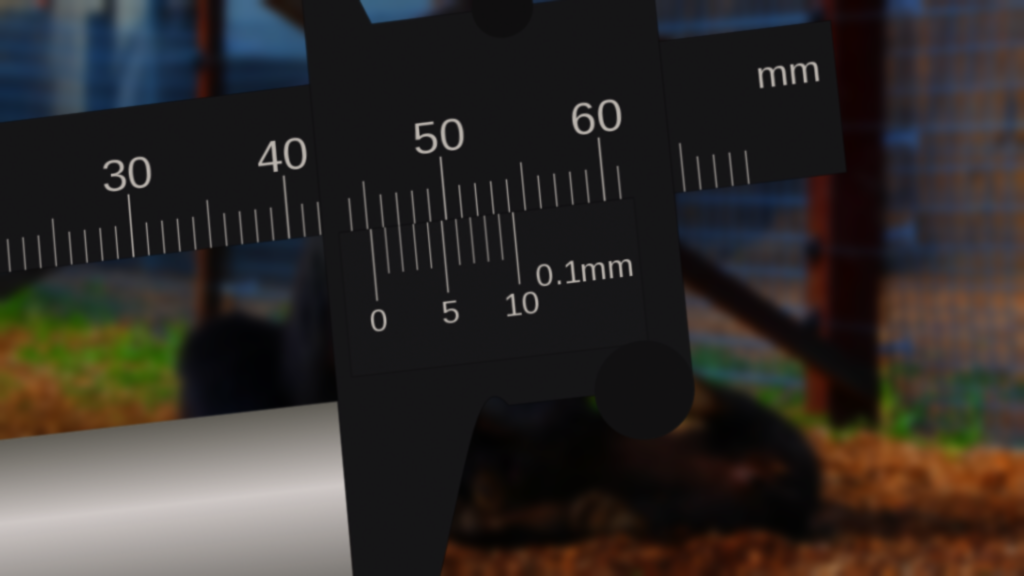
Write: 45.2 mm
